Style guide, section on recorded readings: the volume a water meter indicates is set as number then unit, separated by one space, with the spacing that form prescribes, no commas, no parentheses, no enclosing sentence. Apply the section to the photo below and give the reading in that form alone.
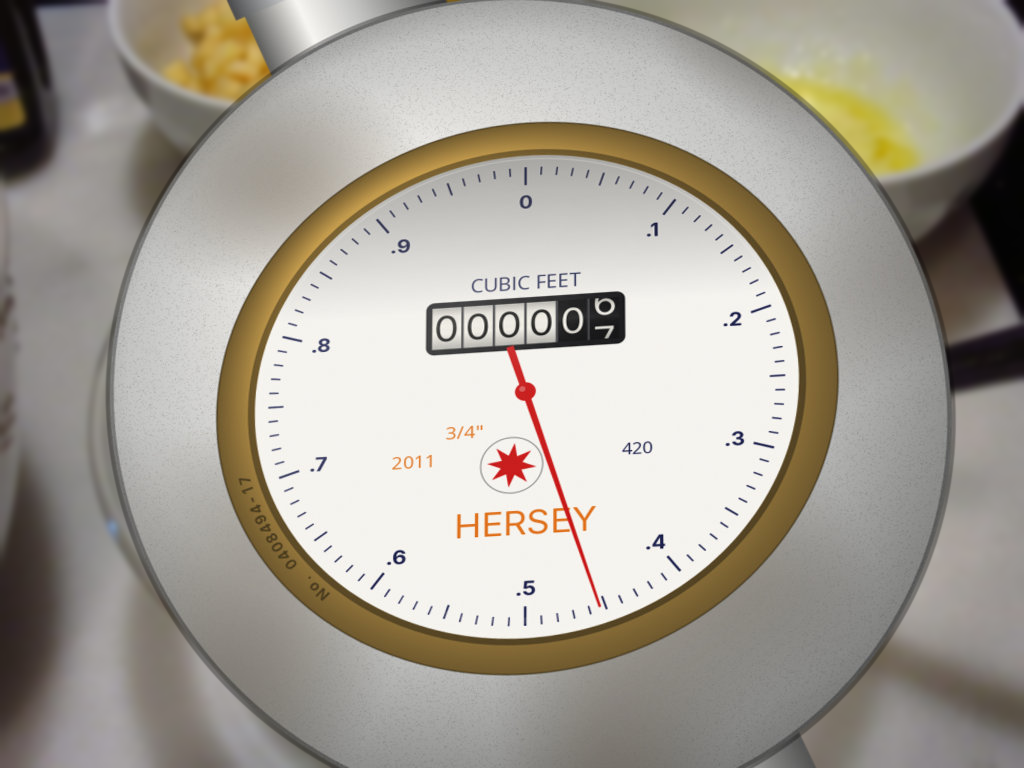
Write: 6.45 ft³
